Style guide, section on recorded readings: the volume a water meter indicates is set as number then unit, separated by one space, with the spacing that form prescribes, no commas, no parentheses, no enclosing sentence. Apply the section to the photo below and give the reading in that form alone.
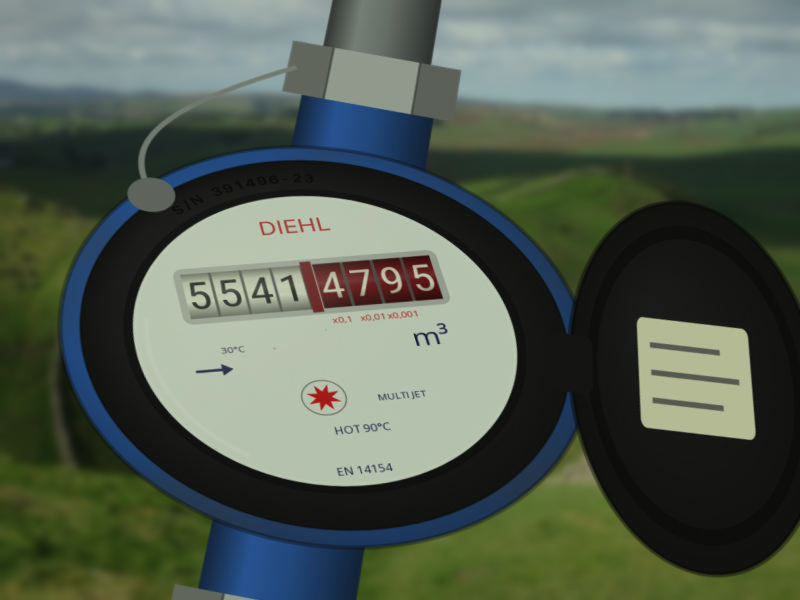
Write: 5541.4795 m³
